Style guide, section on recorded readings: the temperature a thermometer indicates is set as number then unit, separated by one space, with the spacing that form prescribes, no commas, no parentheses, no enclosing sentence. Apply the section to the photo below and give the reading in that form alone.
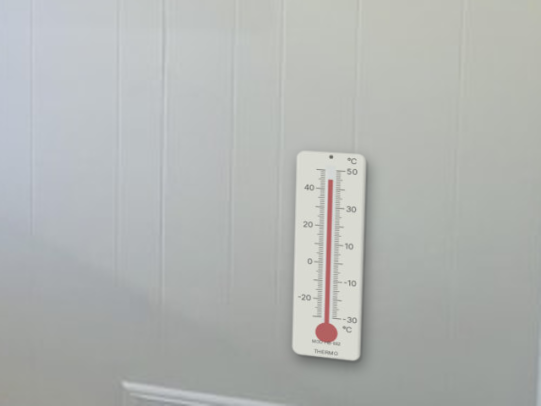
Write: 45 °C
